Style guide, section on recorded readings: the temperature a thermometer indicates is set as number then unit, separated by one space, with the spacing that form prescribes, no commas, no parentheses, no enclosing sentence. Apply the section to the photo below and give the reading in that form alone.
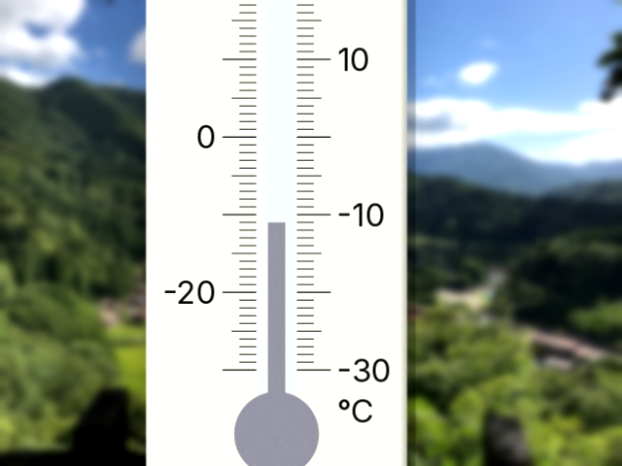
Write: -11 °C
